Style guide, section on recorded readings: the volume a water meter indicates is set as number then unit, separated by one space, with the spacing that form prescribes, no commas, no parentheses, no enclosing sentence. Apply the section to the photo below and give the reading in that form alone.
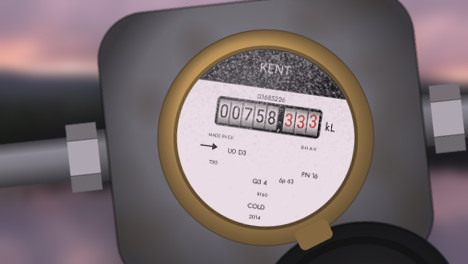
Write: 758.333 kL
